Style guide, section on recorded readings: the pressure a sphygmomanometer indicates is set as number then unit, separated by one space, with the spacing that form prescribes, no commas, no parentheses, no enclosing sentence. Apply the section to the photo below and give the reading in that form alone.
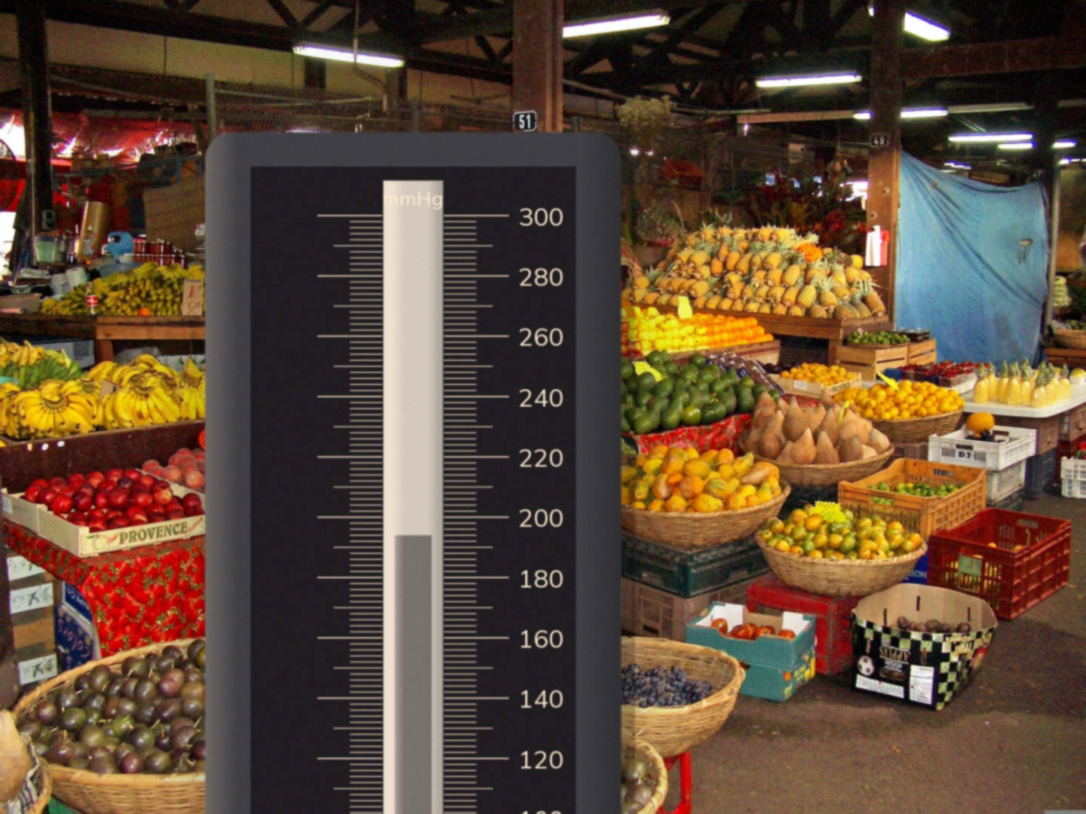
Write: 194 mmHg
